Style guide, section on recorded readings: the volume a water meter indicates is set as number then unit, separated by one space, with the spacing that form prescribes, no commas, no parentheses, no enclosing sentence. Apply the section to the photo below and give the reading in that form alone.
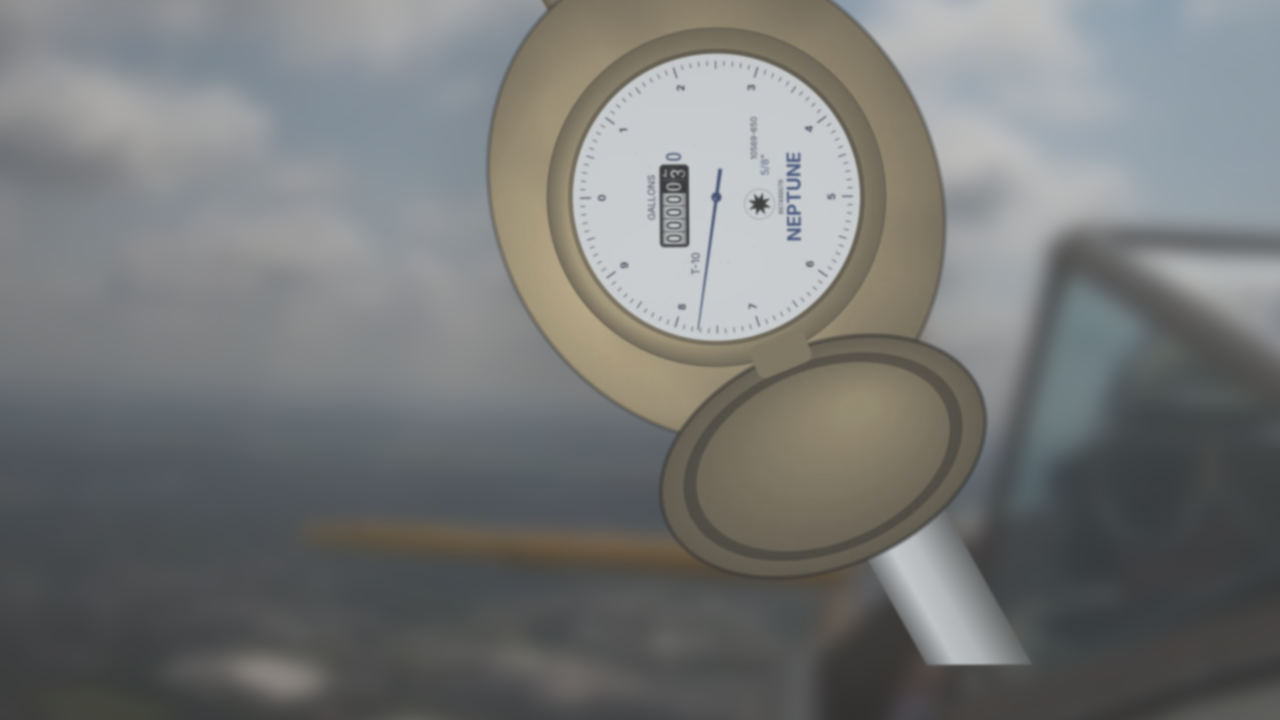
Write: 27.7 gal
